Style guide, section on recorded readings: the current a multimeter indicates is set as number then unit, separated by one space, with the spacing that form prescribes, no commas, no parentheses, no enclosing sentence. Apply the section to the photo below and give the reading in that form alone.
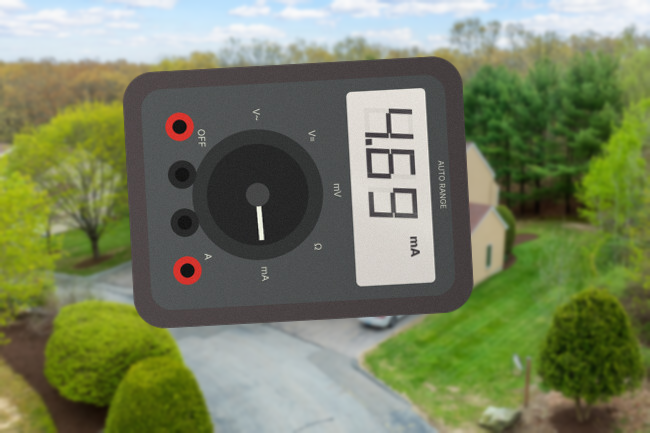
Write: 4.69 mA
